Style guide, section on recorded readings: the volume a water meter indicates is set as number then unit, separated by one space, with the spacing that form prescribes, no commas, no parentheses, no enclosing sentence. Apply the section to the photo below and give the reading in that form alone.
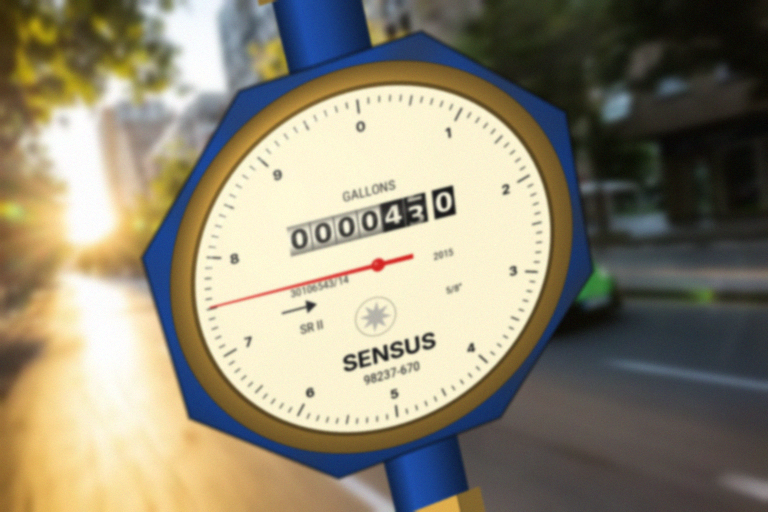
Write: 427.5 gal
